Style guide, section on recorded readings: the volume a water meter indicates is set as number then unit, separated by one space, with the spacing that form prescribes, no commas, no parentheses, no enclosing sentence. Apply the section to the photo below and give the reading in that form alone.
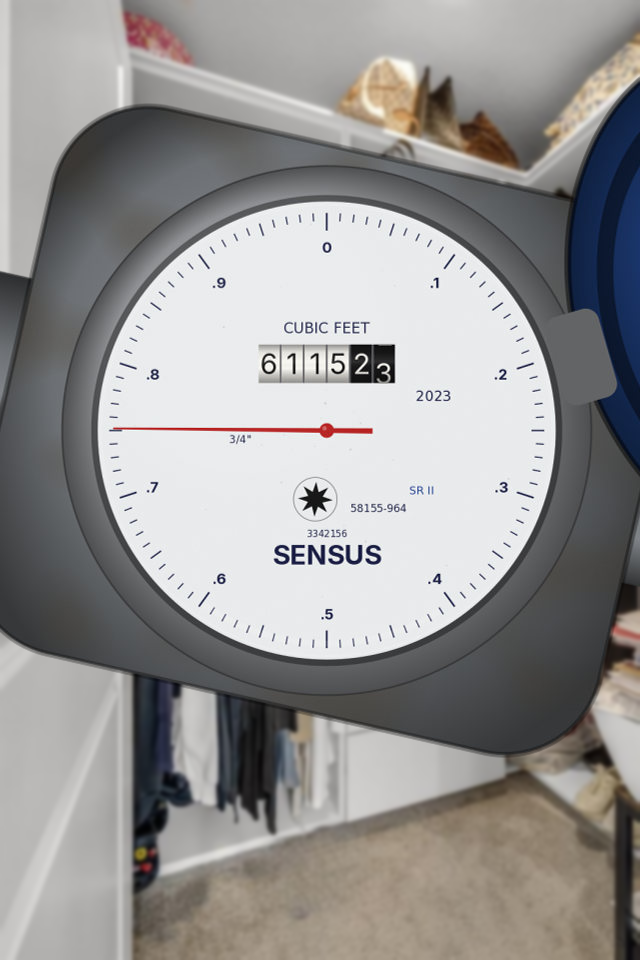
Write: 611522.75 ft³
